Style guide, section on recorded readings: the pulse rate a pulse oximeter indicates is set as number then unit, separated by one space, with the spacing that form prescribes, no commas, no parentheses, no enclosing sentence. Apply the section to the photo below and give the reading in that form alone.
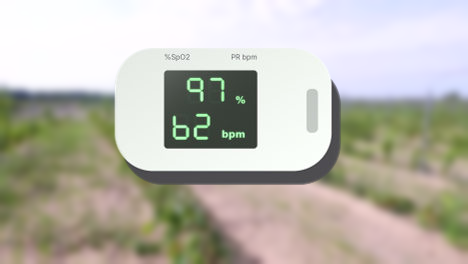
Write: 62 bpm
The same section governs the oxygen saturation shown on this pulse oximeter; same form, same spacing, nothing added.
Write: 97 %
